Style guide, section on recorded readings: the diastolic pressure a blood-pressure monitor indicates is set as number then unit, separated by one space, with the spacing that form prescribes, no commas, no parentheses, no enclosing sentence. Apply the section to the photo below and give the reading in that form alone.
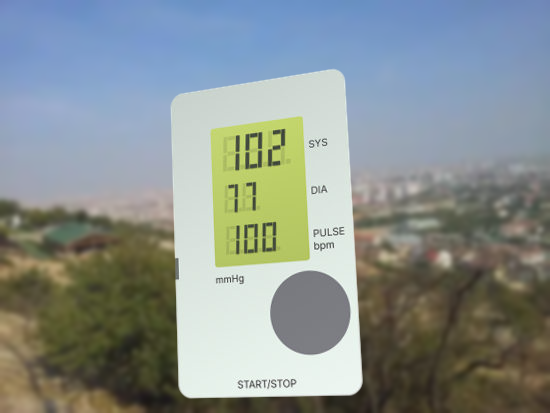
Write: 77 mmHg
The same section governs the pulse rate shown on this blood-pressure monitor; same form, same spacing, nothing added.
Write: 100 bpm
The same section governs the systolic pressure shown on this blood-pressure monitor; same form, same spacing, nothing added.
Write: 102 mmHg
